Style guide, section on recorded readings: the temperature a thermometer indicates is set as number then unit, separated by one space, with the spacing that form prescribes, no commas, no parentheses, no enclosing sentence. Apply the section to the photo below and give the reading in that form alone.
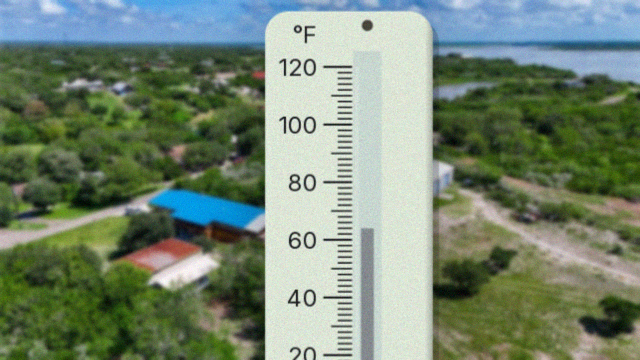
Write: 64 °F
